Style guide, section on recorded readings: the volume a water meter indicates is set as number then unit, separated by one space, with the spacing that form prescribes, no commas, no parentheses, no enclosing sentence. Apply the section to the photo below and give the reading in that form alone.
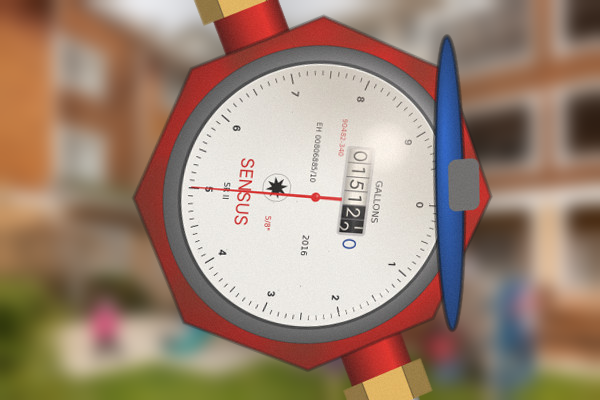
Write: 151215.0 gal
